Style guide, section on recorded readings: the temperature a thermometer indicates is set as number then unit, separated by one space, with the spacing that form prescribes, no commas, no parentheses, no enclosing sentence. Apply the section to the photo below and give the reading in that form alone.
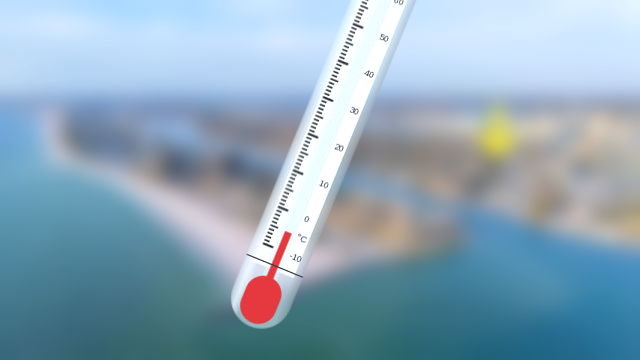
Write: -5 °C
